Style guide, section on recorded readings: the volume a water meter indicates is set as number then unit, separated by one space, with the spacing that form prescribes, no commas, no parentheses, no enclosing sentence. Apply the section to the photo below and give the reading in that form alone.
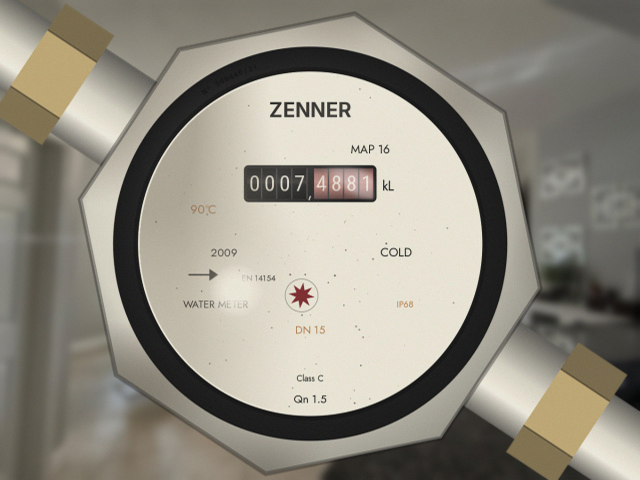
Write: 7.4881 kL
